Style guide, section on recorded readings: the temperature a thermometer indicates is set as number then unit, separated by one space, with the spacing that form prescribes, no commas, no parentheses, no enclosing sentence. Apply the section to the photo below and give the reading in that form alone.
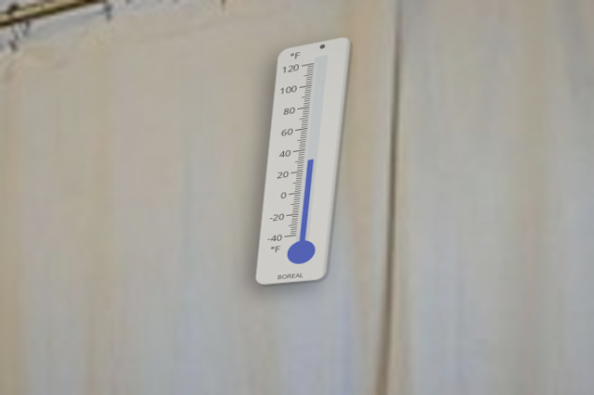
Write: 30 °F
